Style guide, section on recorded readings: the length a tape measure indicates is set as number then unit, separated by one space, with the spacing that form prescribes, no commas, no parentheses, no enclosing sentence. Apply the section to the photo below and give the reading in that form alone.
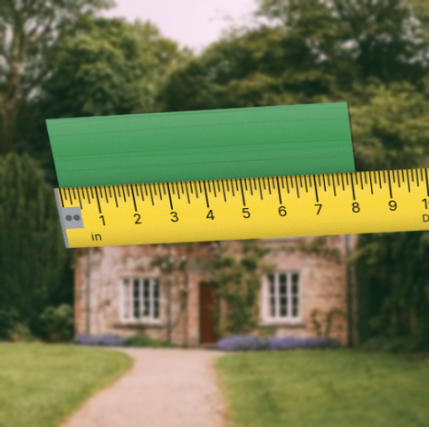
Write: 8.125 in
